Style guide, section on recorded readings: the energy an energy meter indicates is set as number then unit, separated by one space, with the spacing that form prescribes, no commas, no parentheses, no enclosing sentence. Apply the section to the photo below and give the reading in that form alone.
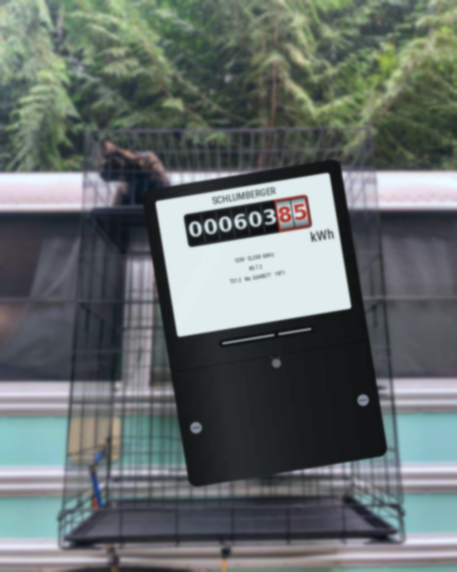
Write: 603.85 kWh
